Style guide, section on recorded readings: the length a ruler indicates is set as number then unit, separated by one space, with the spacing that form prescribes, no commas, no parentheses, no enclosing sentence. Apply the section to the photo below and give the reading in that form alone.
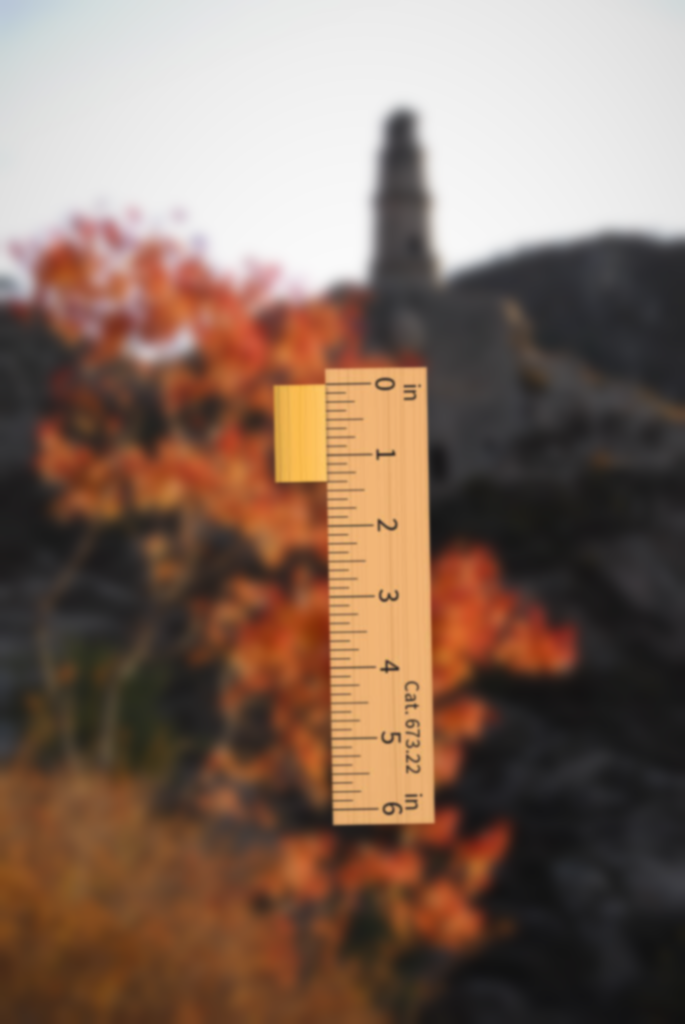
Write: 1.375 in
